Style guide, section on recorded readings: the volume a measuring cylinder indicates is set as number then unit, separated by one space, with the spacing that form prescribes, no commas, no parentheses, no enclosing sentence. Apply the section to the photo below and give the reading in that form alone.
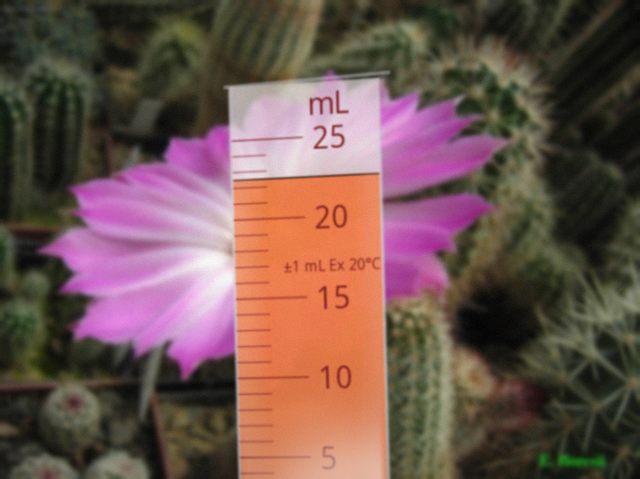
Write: 22.5 mL
